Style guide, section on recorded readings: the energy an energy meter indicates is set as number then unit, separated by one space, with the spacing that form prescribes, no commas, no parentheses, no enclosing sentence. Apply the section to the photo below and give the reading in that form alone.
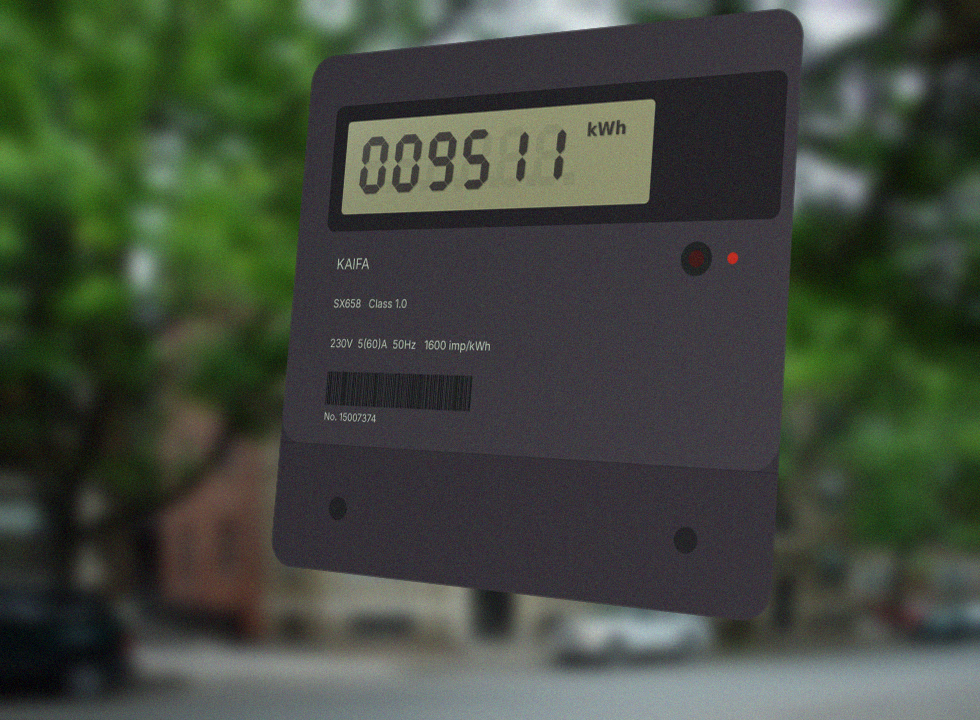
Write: 9511 kWh
